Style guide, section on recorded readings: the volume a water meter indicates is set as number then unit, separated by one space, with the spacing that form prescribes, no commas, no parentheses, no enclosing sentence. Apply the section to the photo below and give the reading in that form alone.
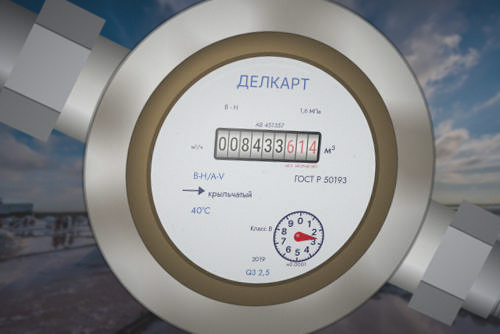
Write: 8433.6142 m³
